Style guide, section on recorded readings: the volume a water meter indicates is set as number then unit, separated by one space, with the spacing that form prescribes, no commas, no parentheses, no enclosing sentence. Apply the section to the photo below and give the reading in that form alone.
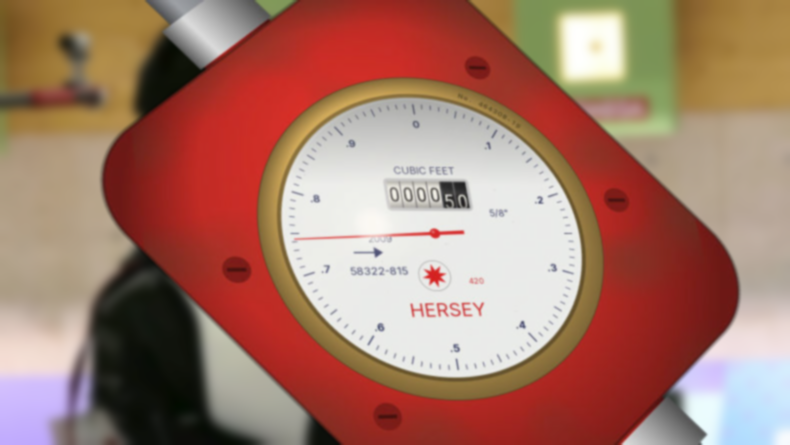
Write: 49.74 ft³
